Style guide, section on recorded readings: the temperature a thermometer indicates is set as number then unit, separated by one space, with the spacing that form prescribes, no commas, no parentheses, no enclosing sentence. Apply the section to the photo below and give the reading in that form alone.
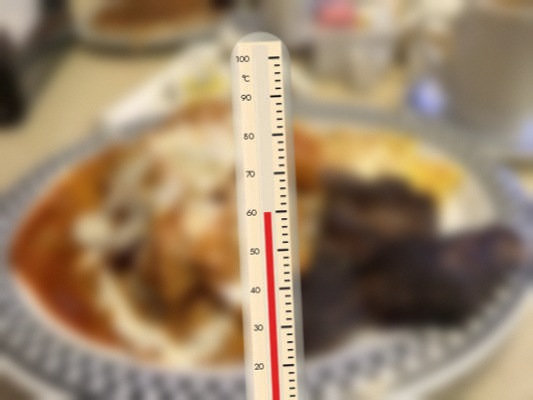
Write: 60 °C
